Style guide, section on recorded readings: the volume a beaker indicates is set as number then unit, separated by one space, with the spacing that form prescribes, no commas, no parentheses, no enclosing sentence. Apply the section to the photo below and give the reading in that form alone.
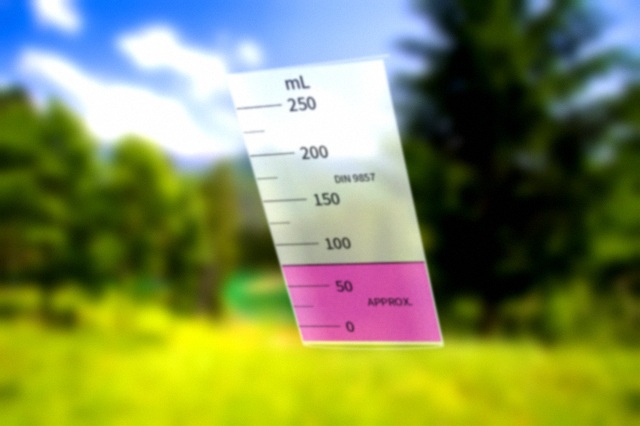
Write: 75 mL
